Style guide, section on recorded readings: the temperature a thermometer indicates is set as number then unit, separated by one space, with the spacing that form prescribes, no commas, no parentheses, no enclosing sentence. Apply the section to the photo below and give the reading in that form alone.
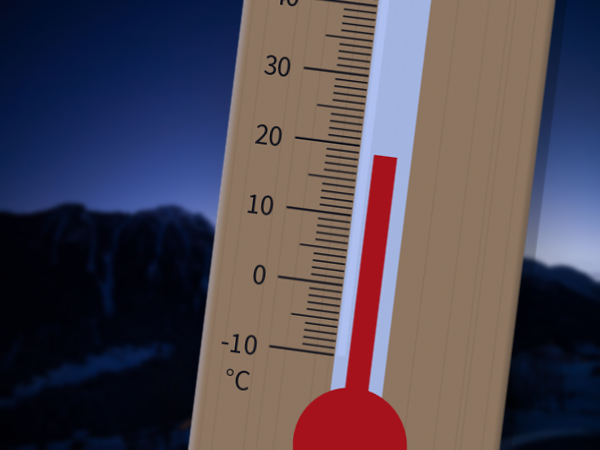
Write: 19 °C
